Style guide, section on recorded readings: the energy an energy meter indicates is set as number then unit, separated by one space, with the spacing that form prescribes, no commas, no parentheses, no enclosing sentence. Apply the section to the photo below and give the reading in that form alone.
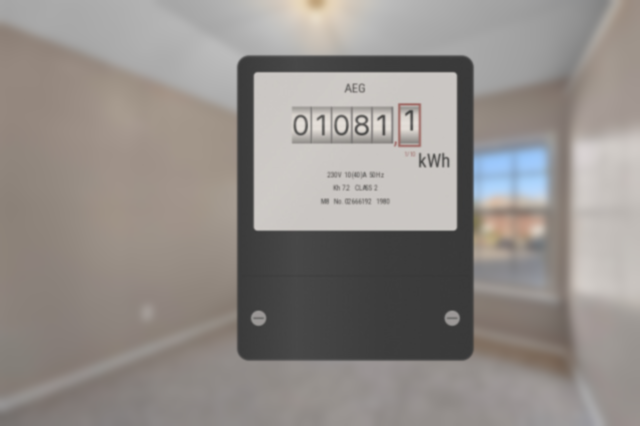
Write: 1081.1 kWh
